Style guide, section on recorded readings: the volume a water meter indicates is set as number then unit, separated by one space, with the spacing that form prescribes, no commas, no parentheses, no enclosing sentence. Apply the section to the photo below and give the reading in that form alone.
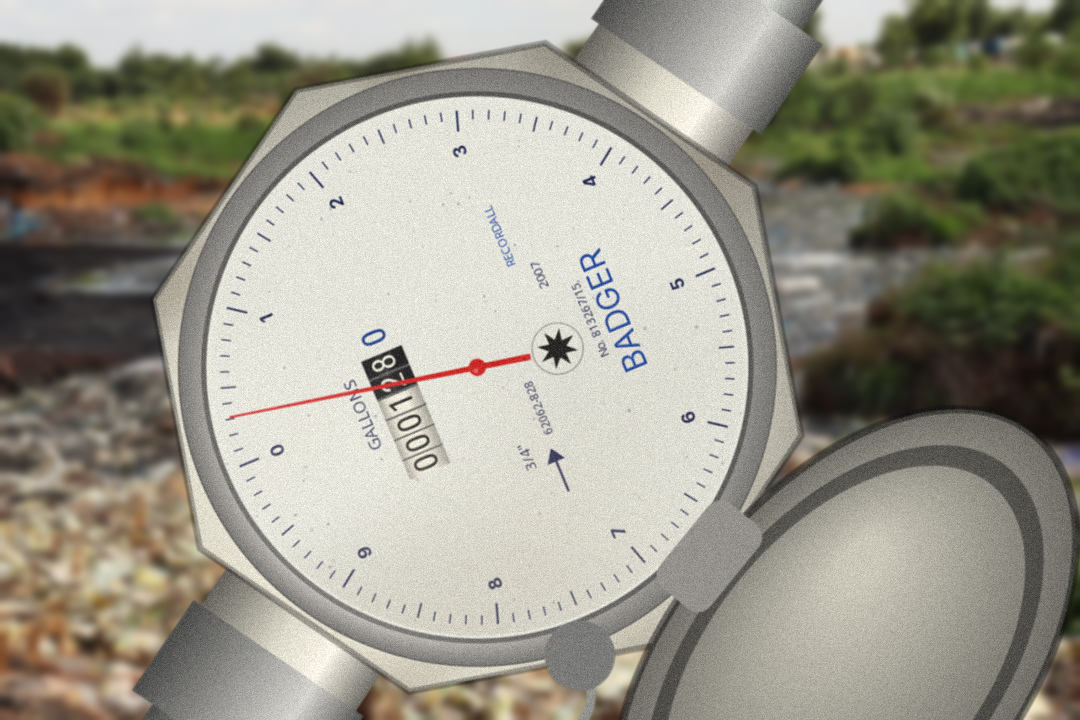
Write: 1280.3 gal
